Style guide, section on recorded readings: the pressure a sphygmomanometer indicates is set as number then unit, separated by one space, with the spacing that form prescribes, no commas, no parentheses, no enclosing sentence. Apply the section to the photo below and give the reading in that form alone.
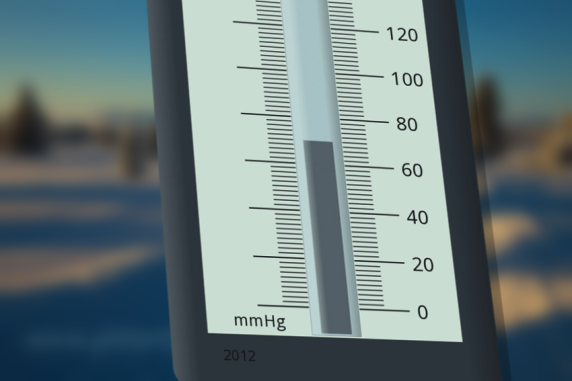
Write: 70 mmHg
